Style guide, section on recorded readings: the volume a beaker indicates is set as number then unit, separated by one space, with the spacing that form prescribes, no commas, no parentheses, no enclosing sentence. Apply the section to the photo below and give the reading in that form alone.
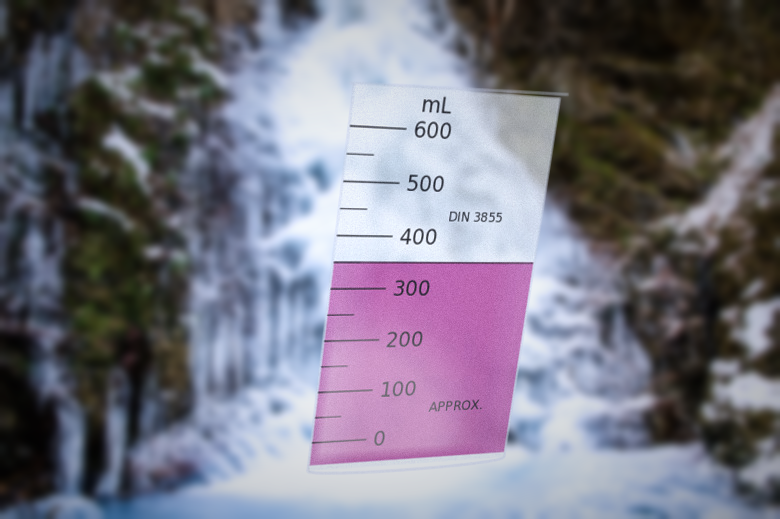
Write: 350 mL
